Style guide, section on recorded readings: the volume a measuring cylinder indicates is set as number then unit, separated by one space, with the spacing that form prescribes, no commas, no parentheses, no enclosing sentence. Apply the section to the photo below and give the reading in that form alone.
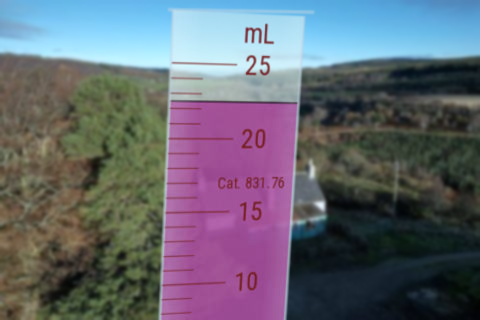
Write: 22.5 mL
